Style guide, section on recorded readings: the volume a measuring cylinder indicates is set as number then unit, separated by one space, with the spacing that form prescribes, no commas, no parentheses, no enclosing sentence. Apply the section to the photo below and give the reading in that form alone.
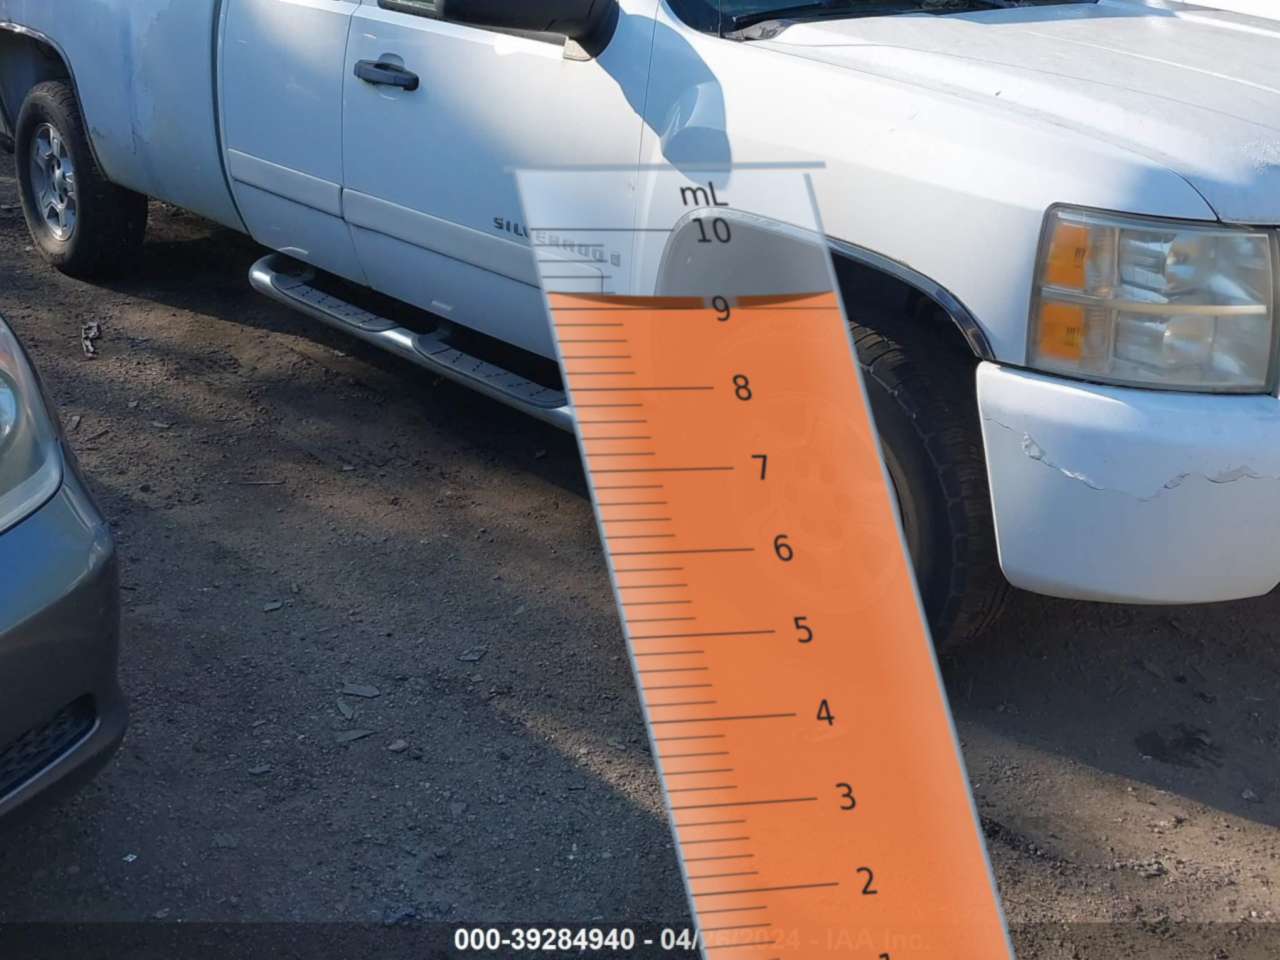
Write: 9 mL
